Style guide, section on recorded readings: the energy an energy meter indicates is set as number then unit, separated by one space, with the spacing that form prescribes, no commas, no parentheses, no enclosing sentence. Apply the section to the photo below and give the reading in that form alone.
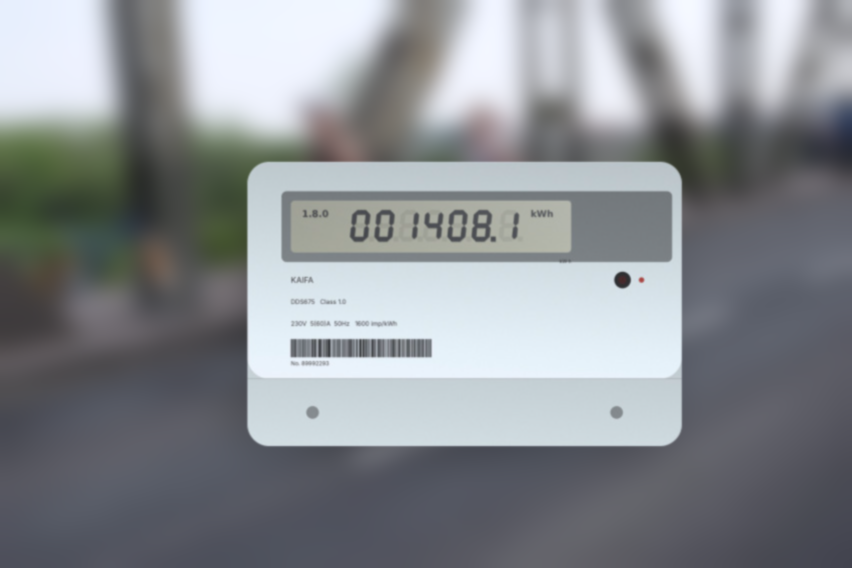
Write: 1408.1 kWh
